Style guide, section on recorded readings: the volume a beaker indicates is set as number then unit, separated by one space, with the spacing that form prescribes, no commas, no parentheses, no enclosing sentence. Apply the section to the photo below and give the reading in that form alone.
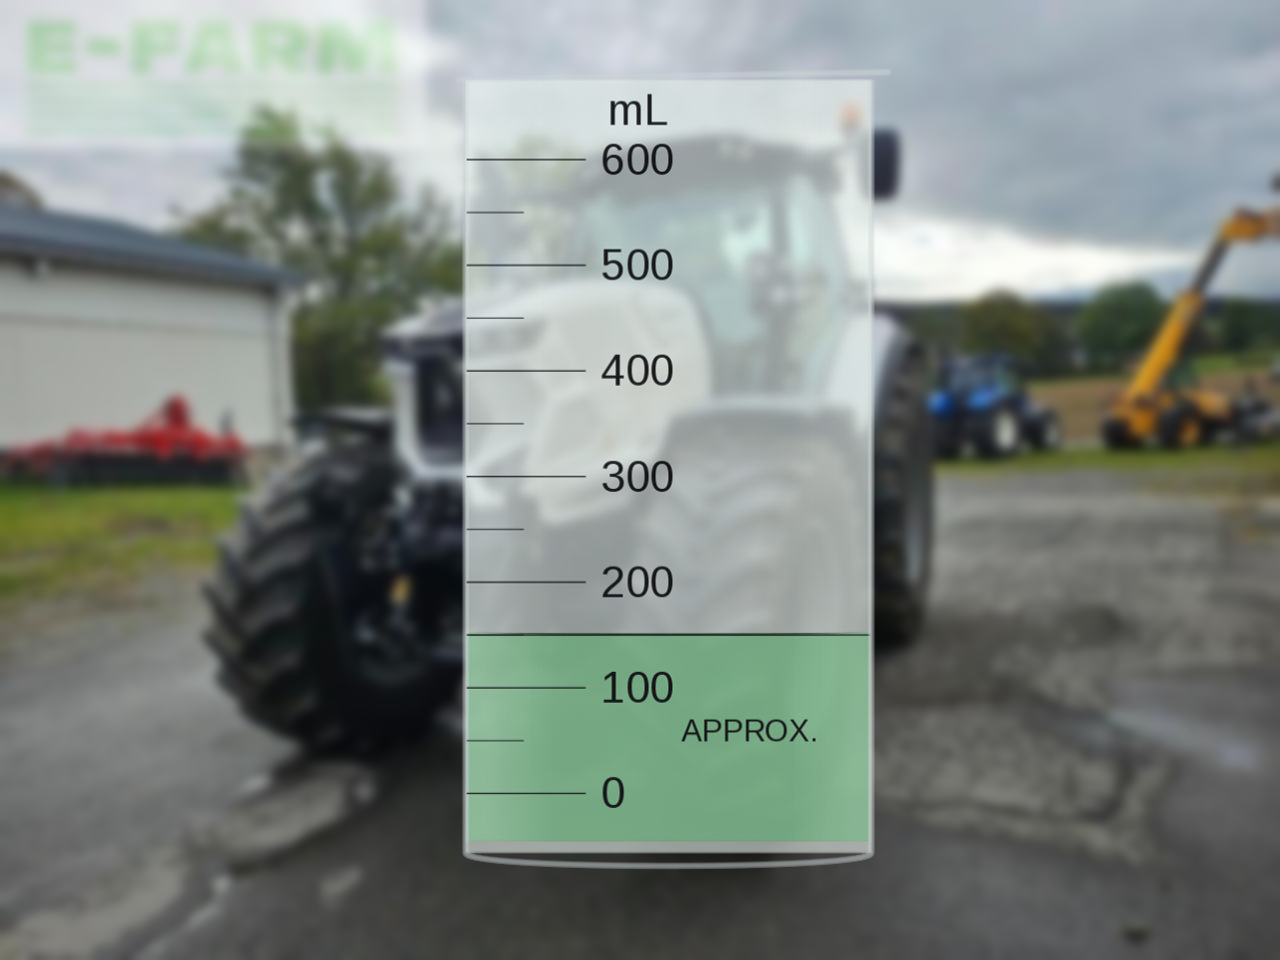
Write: 150 mL
